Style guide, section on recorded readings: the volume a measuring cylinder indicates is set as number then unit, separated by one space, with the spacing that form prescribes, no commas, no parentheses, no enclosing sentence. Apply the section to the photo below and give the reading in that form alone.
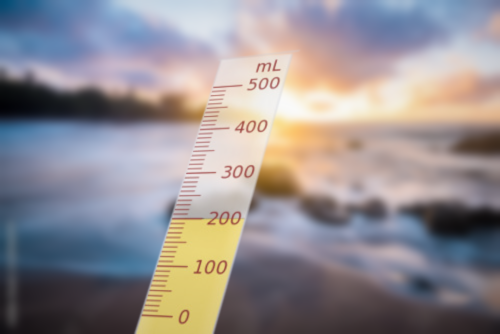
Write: 200 mL
